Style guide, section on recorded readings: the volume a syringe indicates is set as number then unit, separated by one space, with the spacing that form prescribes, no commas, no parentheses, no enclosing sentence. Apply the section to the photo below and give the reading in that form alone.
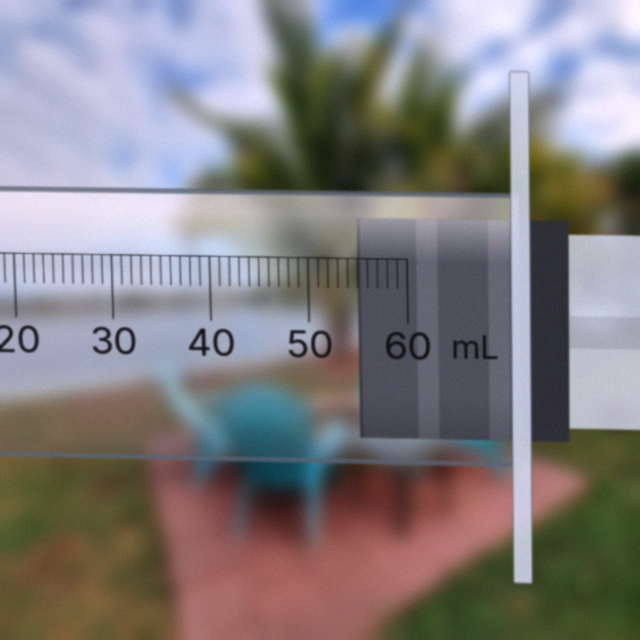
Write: 55 mL
